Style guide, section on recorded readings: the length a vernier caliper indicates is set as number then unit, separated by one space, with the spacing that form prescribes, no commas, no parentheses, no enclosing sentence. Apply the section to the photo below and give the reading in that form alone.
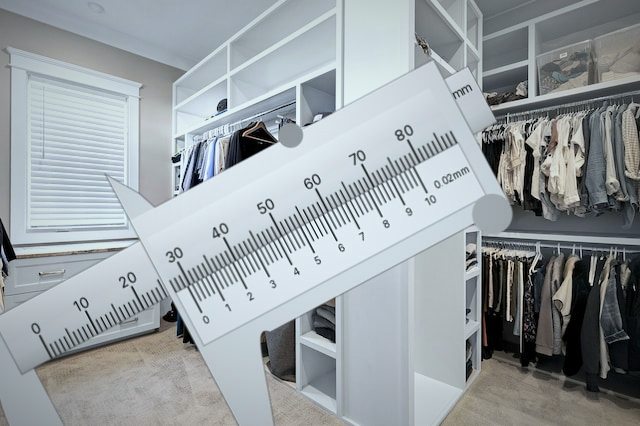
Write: 29.5 mm
